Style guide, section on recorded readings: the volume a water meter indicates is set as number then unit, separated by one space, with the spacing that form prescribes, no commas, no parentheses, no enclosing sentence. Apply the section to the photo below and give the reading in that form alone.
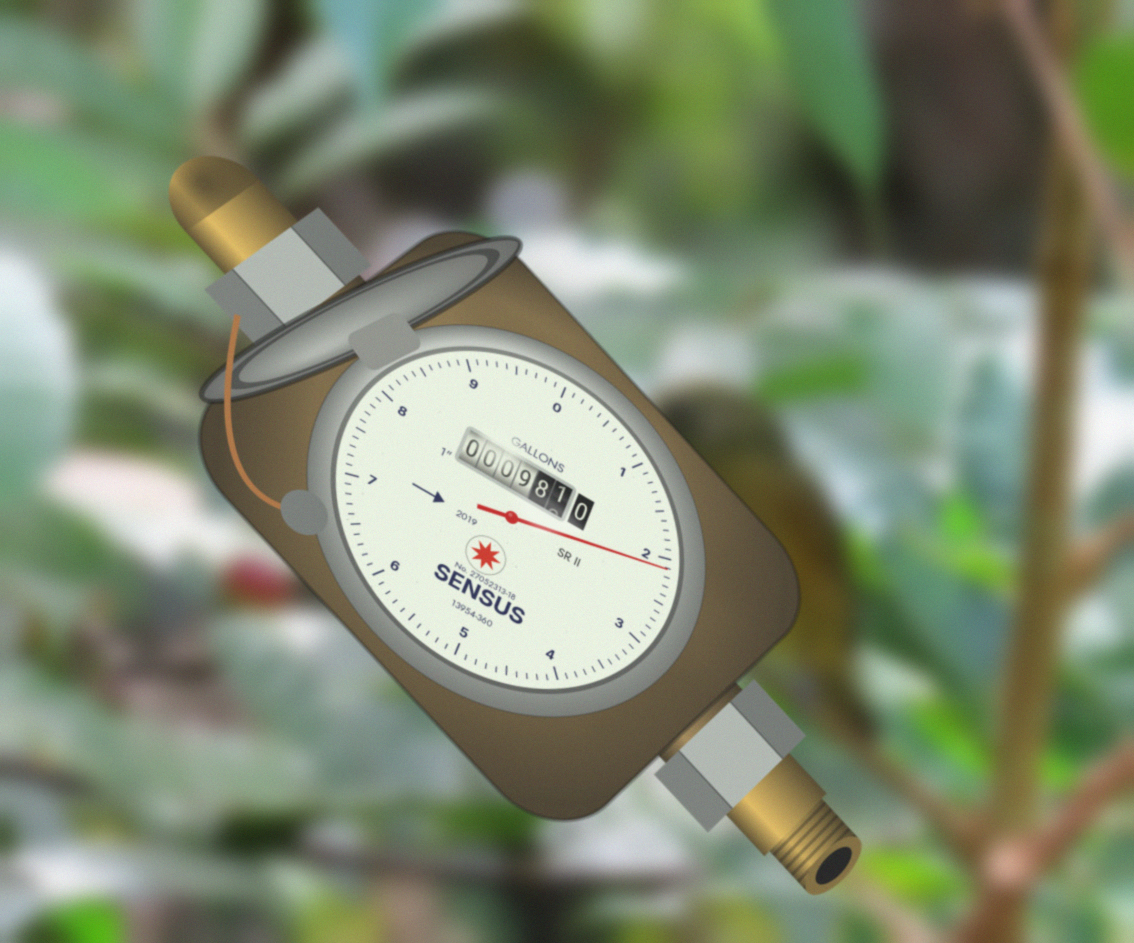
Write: 9812.1 gal
